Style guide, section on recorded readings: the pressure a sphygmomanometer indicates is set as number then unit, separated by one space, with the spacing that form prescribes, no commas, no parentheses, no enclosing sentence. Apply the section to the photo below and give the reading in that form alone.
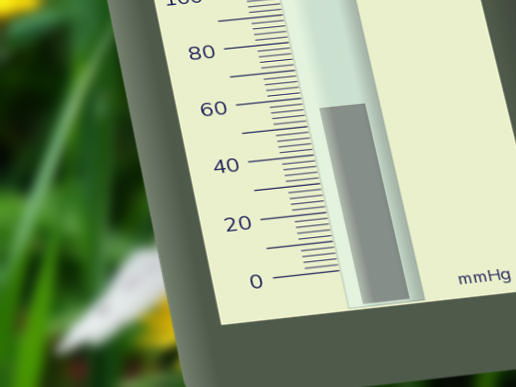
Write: 56 mmHg
